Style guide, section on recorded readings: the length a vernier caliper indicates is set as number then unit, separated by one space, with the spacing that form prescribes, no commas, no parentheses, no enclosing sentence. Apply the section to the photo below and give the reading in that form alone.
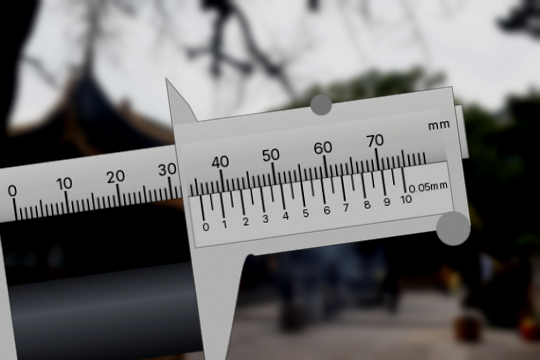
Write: 35.5 mm
